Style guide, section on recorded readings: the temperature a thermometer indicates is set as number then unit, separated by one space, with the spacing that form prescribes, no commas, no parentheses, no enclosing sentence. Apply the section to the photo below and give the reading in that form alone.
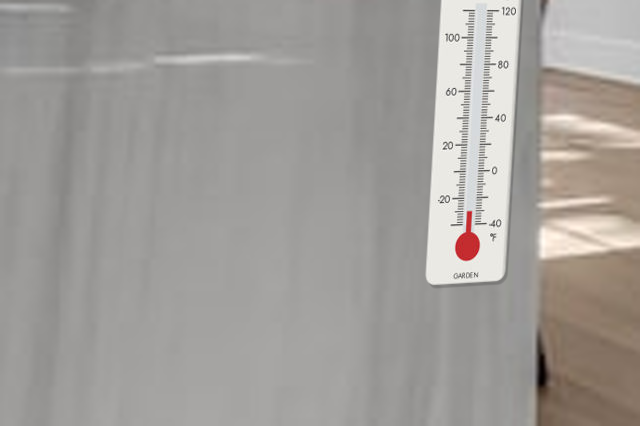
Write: -30 °F
